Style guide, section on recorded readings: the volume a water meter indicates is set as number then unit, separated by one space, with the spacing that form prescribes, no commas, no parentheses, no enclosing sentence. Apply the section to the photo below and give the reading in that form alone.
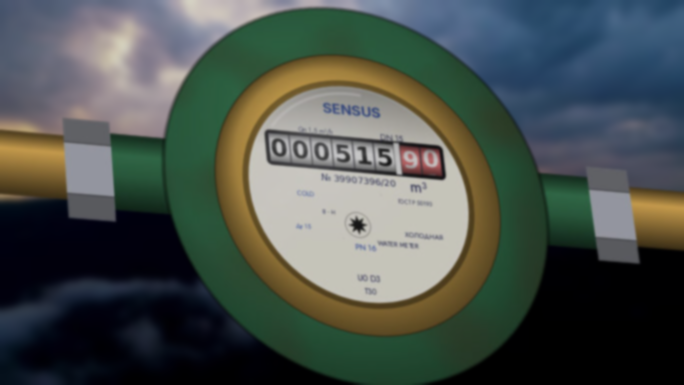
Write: 515.90 m³
